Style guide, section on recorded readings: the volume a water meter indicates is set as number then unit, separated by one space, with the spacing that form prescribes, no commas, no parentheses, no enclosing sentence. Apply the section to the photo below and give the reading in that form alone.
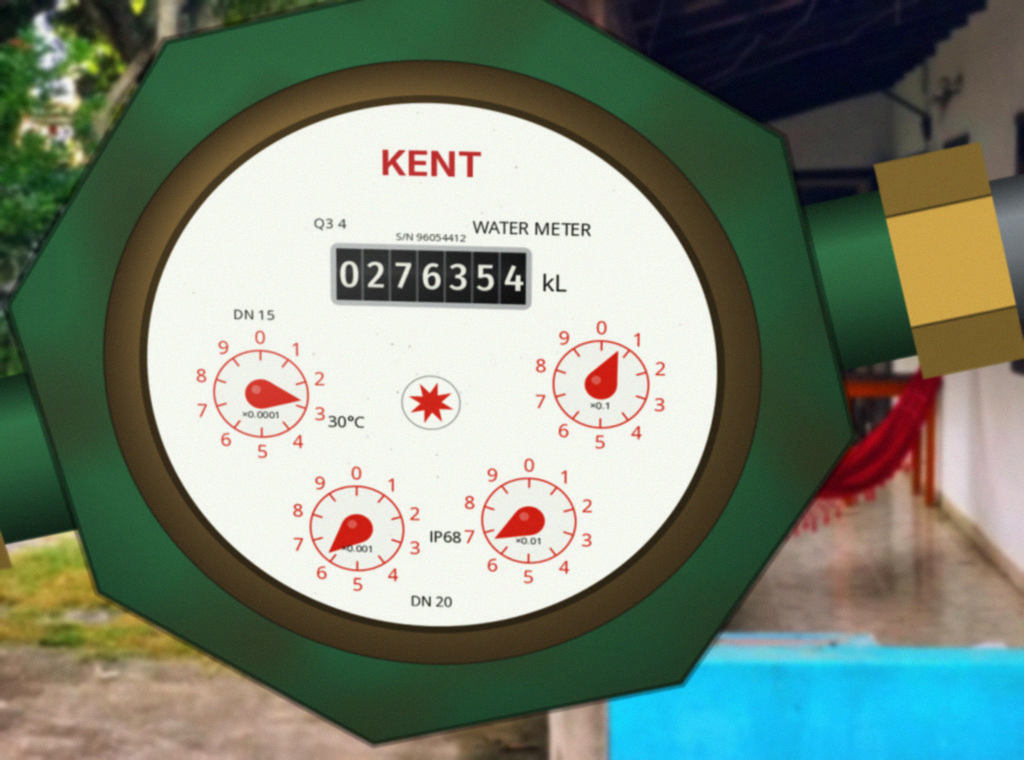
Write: 276354.0662 kL
